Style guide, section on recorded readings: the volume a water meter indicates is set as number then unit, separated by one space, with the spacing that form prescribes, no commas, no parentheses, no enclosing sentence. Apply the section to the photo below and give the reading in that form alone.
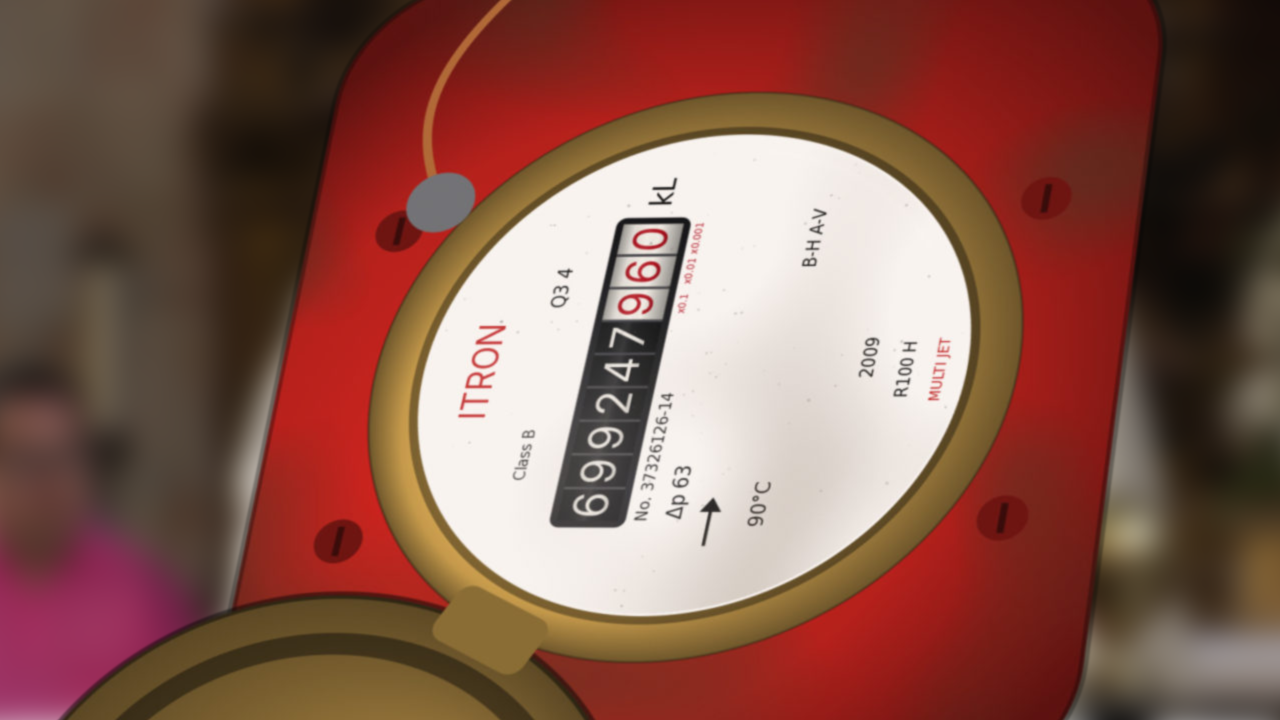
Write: 699247.960 kL
